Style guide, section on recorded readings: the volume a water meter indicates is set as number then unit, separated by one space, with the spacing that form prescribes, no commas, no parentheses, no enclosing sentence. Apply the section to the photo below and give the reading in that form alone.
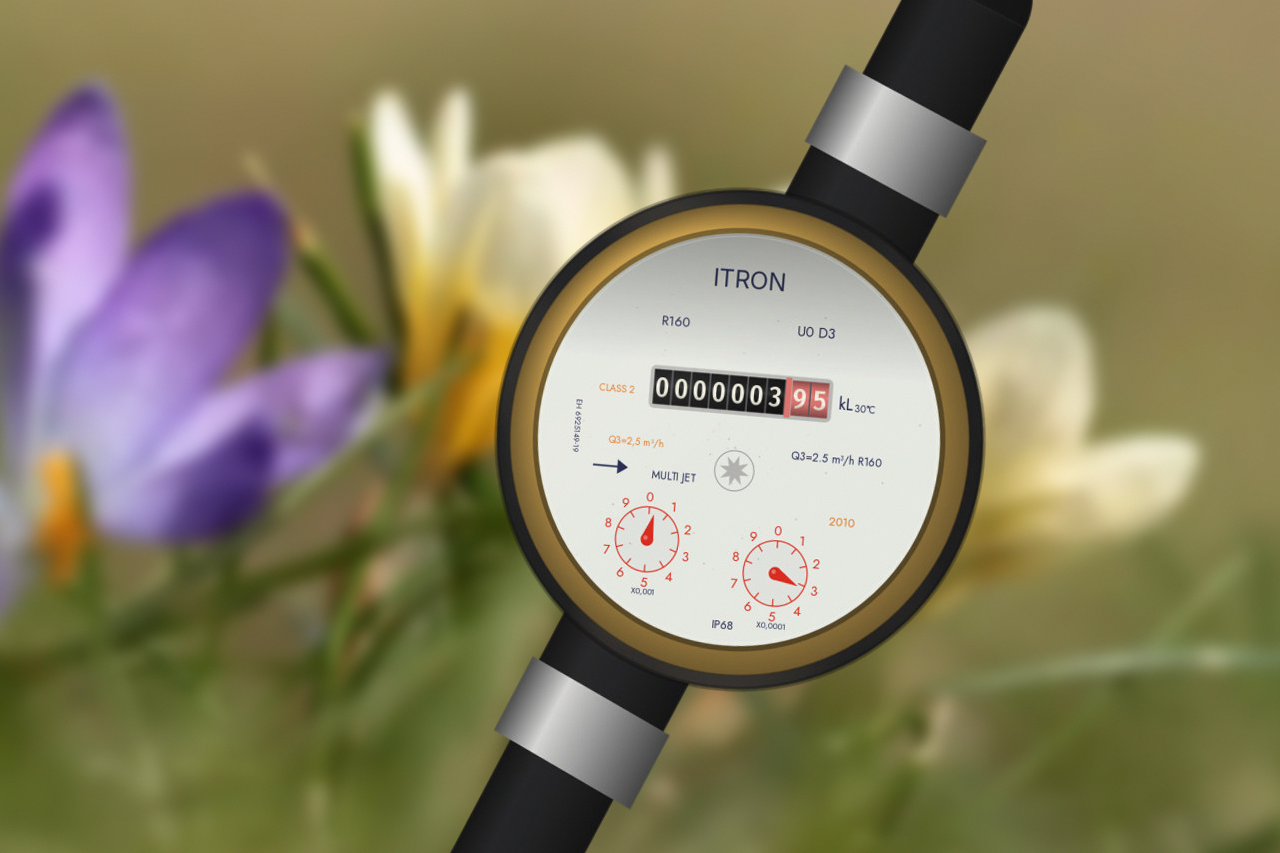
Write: 3.9503 kL
